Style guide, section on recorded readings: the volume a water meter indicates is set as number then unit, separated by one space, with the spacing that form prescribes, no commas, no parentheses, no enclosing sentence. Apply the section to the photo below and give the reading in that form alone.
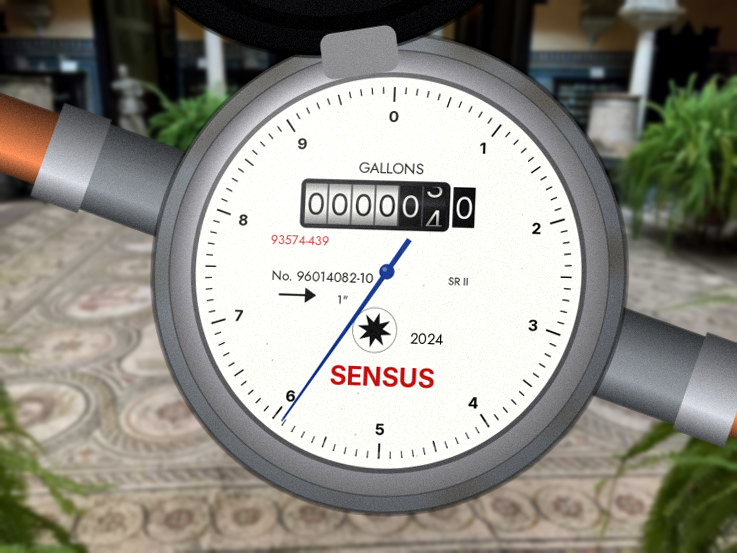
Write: 35.9 gal
